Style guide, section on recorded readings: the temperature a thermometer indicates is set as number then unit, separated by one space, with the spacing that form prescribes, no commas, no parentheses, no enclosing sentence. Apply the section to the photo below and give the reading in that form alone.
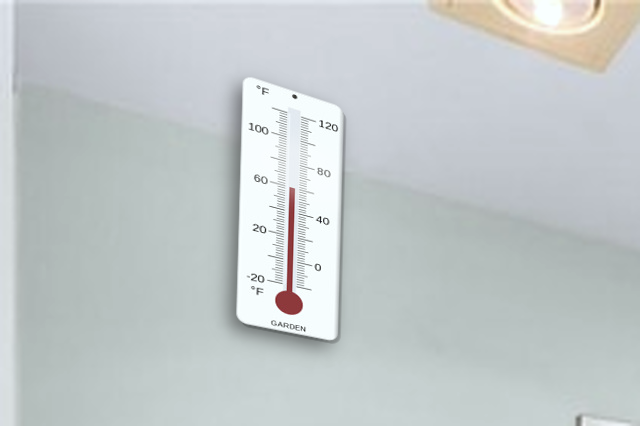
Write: 60 °F
